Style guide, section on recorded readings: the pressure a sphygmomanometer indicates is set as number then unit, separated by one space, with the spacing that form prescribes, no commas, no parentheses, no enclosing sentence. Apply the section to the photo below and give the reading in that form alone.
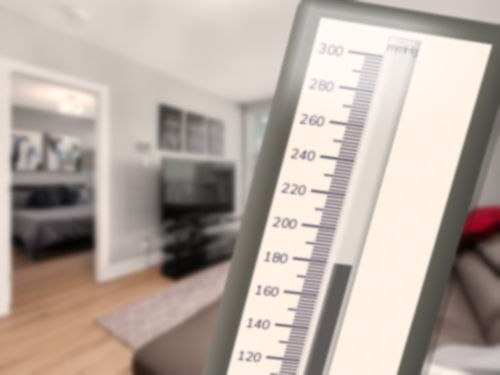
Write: 180 mmHg
